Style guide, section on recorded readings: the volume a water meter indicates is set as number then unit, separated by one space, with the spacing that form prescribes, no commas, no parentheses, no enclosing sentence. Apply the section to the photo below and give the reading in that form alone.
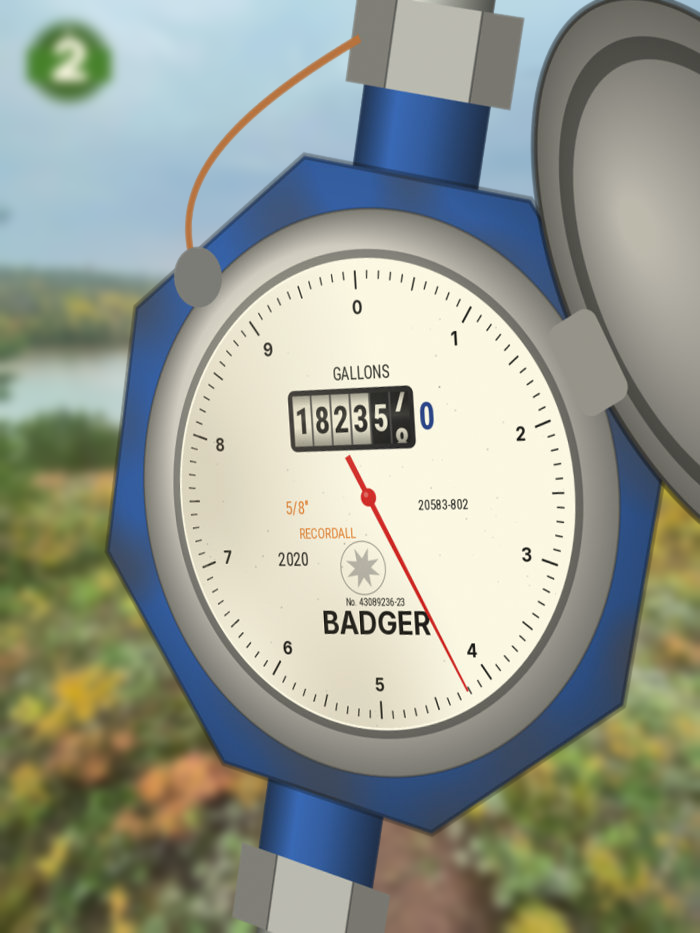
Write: 1823574.2 gal
